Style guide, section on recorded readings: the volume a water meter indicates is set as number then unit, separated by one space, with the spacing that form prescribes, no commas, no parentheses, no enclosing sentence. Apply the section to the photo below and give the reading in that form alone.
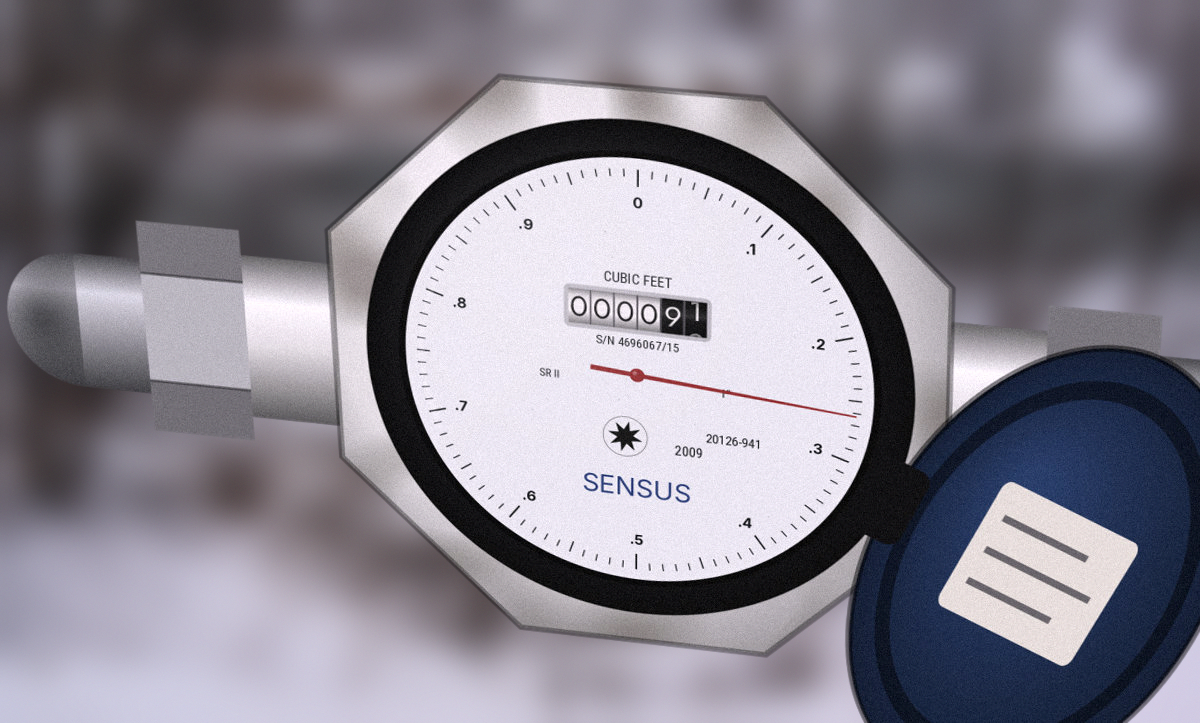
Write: 91.26 ft³
